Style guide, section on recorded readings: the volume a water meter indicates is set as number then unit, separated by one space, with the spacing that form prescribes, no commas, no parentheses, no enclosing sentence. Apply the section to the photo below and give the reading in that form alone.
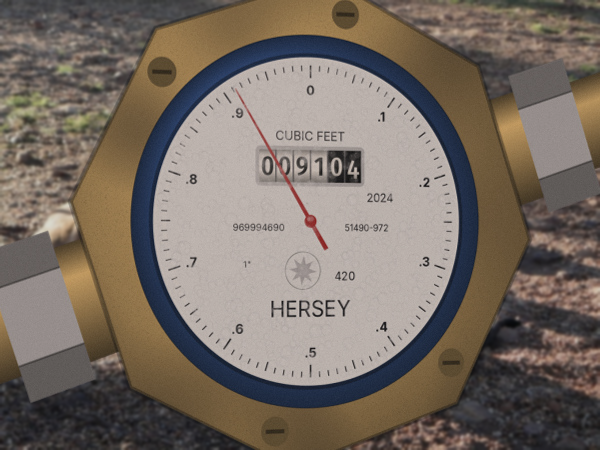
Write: 9103.91 ft³
